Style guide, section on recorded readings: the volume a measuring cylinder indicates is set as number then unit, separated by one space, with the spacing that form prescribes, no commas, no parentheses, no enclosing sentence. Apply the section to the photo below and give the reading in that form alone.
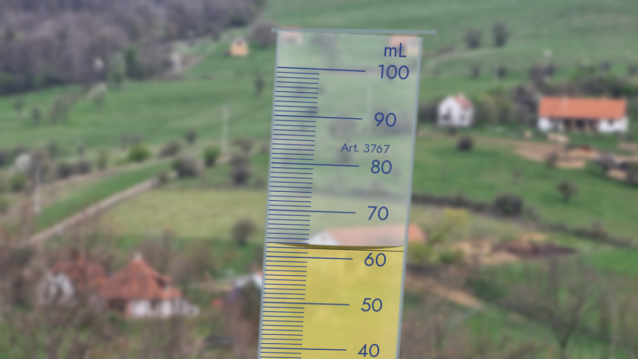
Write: 62 mL
